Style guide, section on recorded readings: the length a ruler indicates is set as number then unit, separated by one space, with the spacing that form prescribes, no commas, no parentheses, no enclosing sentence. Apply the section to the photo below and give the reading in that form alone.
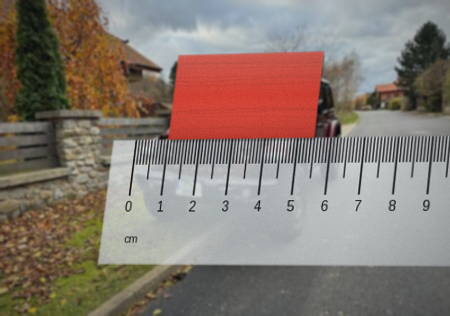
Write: 4.5 cm
